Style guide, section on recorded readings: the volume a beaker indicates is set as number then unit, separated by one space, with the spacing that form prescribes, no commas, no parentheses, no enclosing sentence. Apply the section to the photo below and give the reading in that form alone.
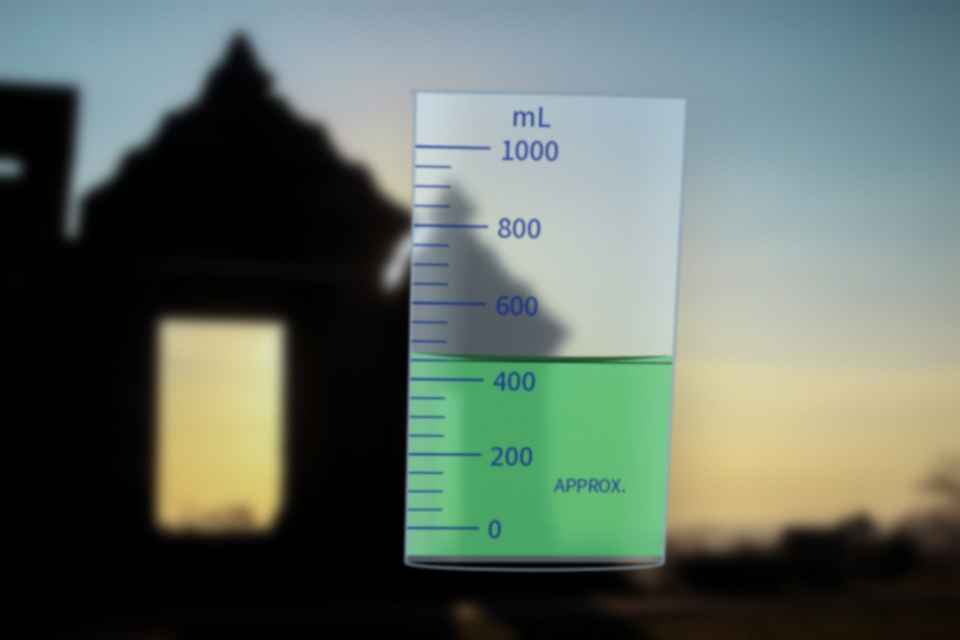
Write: 450 mL
